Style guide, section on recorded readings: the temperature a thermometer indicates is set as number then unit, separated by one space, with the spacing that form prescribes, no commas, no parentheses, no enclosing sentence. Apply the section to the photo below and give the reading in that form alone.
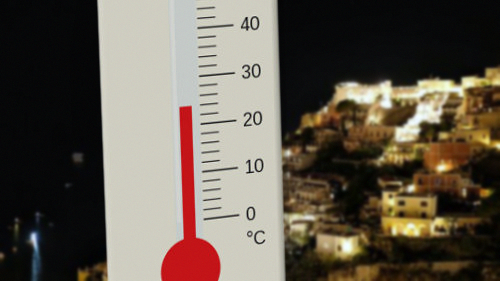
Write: 24 °C
